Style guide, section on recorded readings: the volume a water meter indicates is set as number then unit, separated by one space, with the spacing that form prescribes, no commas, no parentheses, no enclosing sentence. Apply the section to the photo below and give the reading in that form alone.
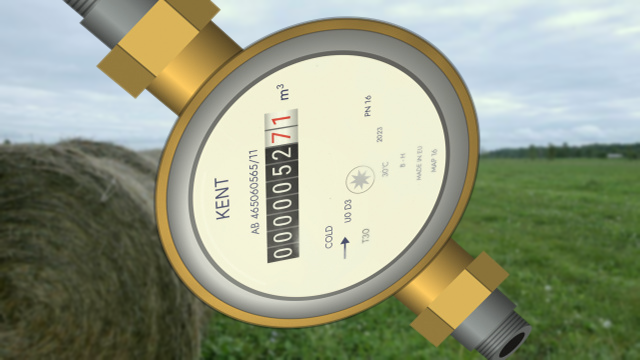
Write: 52.71 m³
